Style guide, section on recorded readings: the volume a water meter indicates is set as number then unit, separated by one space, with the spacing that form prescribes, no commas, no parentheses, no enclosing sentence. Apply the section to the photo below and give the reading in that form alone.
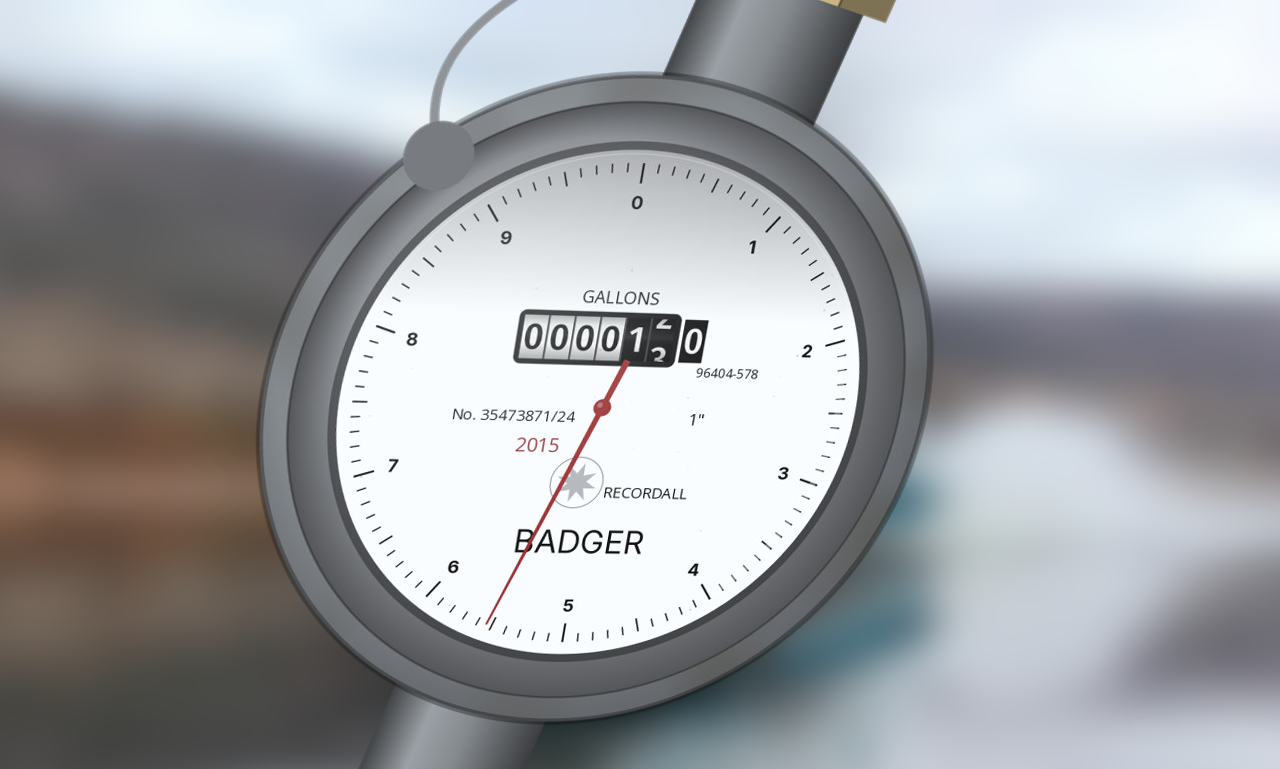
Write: 125.5 gal
